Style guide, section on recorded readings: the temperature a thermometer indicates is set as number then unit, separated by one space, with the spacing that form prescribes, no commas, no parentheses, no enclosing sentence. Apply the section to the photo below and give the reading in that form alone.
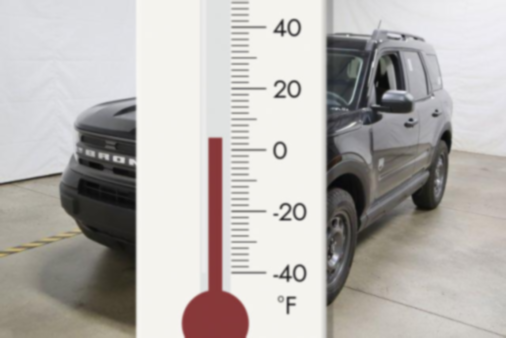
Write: 4 °F
